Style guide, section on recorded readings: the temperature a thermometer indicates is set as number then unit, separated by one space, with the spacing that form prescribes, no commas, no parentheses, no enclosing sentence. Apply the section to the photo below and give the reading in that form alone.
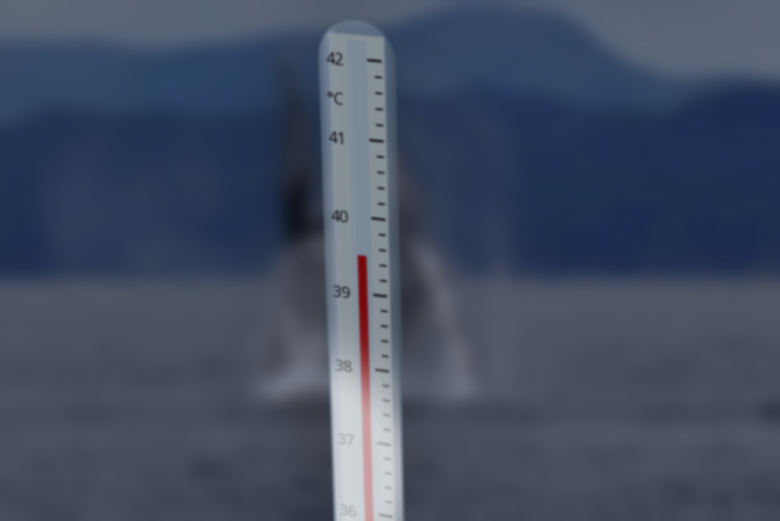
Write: 39.5 °C
